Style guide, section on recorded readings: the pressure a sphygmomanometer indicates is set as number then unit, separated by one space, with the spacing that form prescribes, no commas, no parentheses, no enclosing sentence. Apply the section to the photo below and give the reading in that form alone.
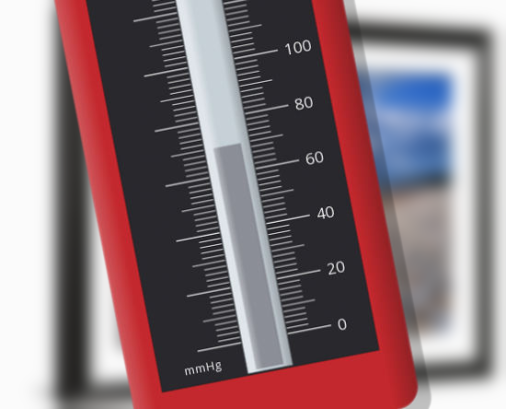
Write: 70 mmHg
